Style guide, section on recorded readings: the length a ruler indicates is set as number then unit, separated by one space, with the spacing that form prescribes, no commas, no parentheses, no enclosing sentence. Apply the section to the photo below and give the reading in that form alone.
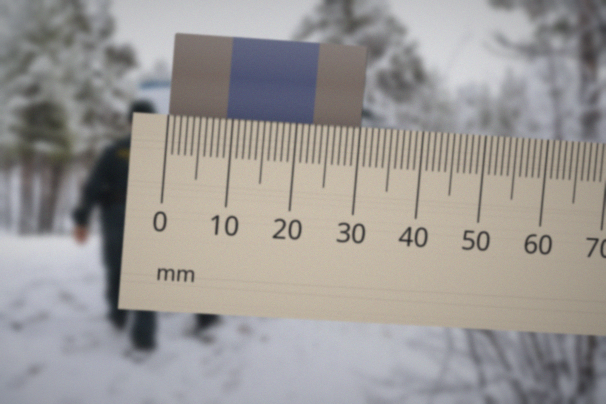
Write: 30 mm
